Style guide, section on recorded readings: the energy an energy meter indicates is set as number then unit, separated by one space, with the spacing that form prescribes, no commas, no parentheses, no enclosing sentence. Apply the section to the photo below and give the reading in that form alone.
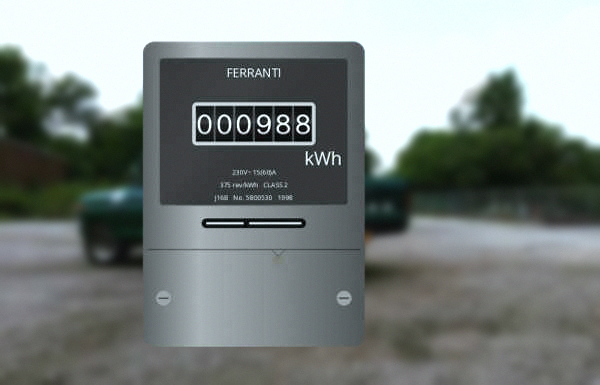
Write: 988 kWh
